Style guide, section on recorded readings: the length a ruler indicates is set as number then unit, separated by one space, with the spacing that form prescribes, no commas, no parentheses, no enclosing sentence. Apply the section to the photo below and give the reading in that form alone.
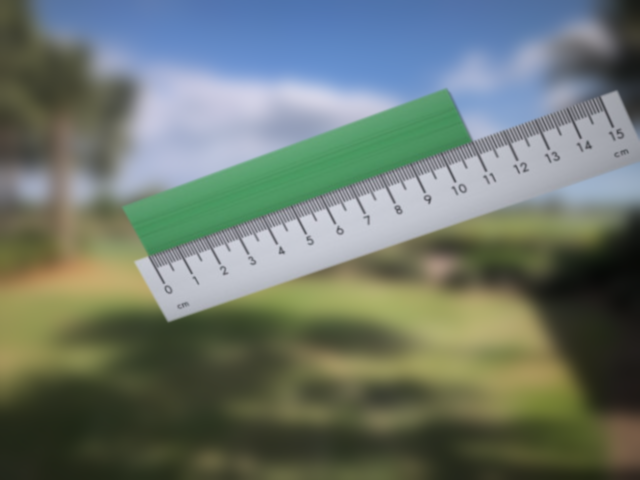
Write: 11 cm
